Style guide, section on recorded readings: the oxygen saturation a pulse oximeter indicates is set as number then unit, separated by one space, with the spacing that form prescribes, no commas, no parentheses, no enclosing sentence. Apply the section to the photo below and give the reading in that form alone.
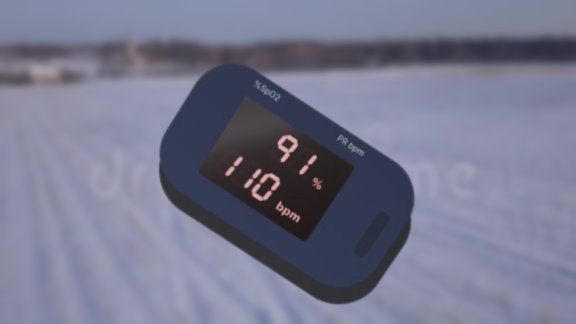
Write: 91 %
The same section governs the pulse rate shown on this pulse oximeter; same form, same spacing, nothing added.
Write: 110 bpm
